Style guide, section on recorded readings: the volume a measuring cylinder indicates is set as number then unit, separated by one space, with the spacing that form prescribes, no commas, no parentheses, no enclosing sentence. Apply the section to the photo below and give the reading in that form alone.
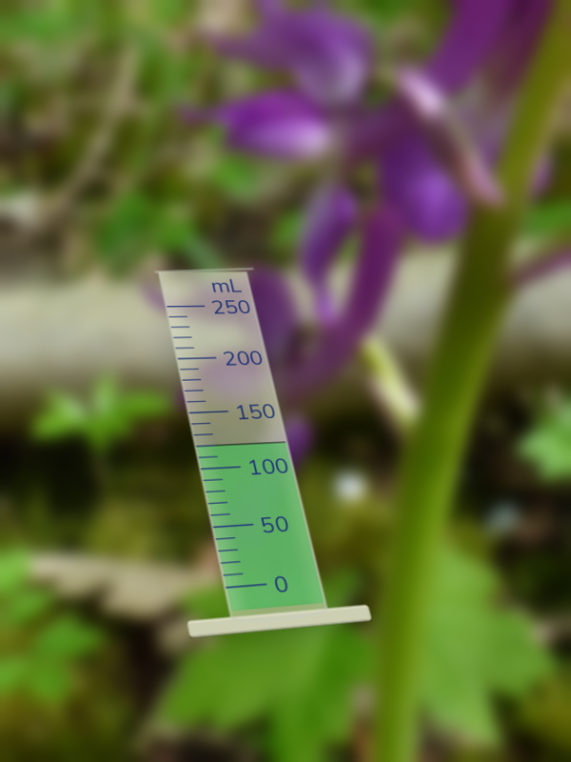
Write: 120 mL
